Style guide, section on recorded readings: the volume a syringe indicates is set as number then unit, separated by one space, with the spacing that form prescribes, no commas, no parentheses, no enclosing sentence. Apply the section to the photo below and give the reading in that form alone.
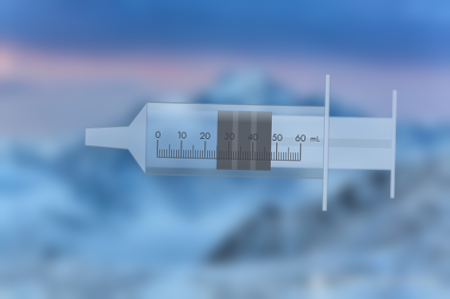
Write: 25 mL
